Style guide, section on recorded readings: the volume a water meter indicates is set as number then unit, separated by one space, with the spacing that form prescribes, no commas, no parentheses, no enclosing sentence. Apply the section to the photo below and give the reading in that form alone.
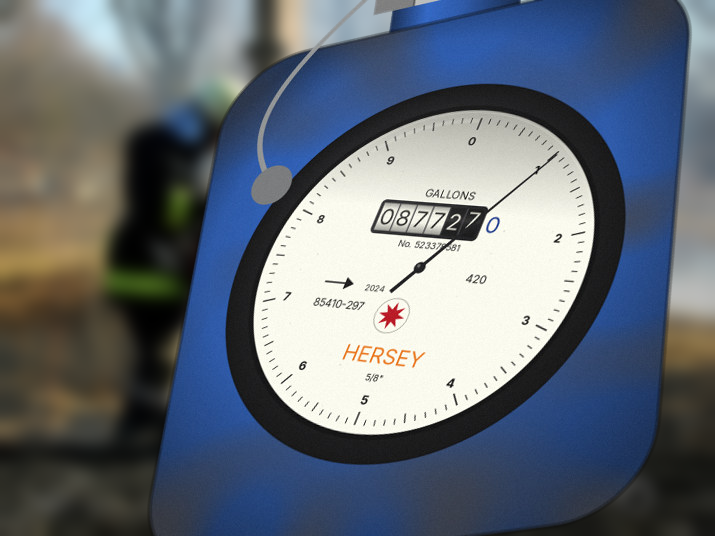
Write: 877271.0 gal
